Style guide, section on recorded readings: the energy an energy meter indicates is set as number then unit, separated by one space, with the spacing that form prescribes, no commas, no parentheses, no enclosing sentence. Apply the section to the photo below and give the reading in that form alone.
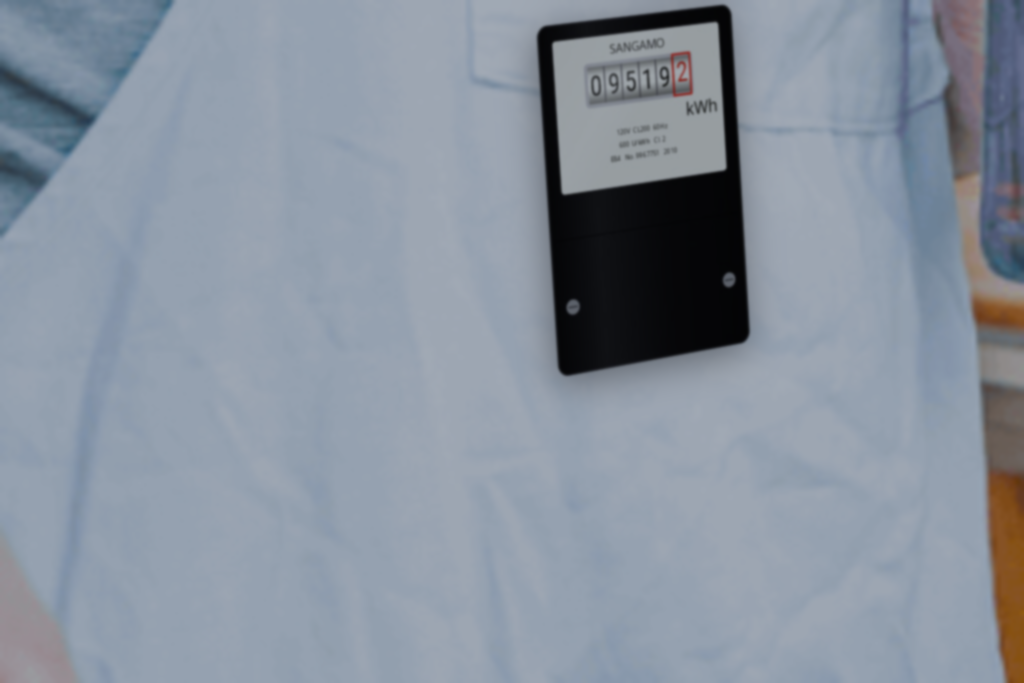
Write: 9519.2 kWh
